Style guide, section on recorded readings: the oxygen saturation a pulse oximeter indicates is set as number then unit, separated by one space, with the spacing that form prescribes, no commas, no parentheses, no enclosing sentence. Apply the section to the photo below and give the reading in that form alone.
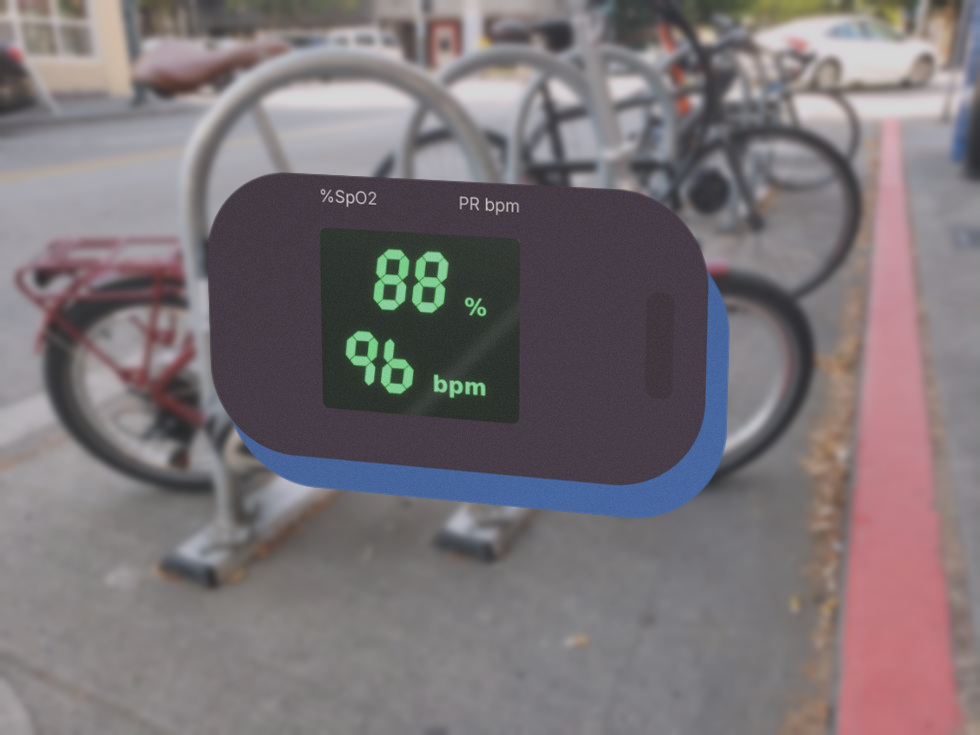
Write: 88 %
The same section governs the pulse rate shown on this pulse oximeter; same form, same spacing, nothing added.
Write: 96 bpm
